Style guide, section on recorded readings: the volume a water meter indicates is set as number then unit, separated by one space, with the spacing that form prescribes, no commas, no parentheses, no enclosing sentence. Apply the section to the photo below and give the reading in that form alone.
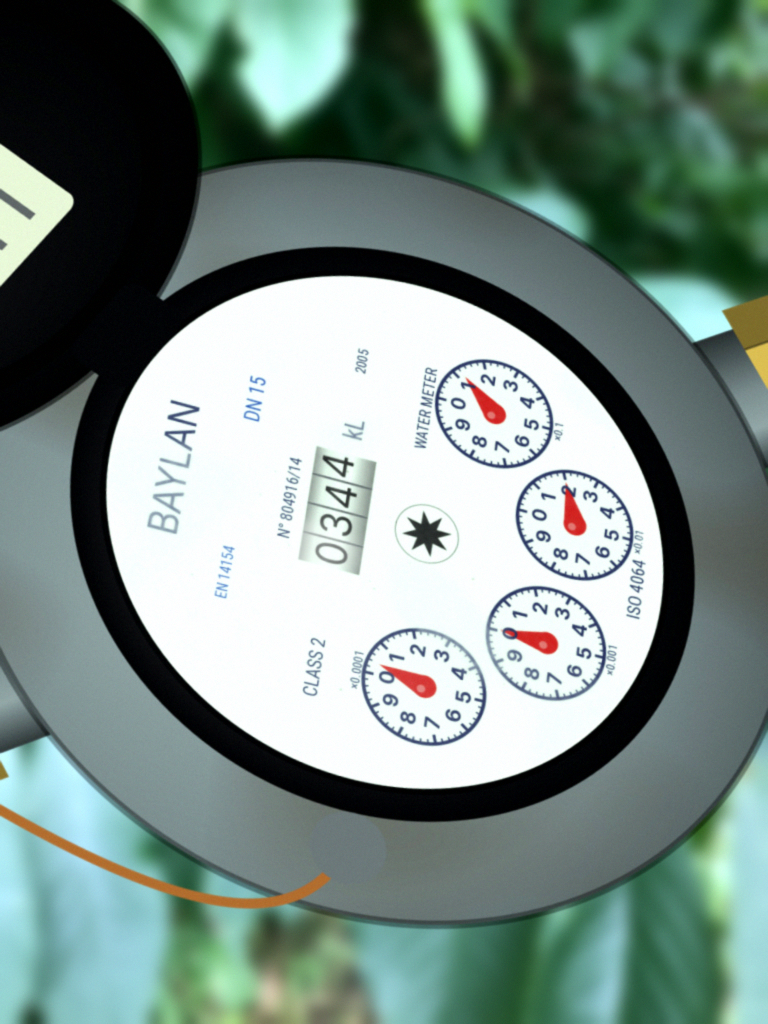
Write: 344.1200 kL
